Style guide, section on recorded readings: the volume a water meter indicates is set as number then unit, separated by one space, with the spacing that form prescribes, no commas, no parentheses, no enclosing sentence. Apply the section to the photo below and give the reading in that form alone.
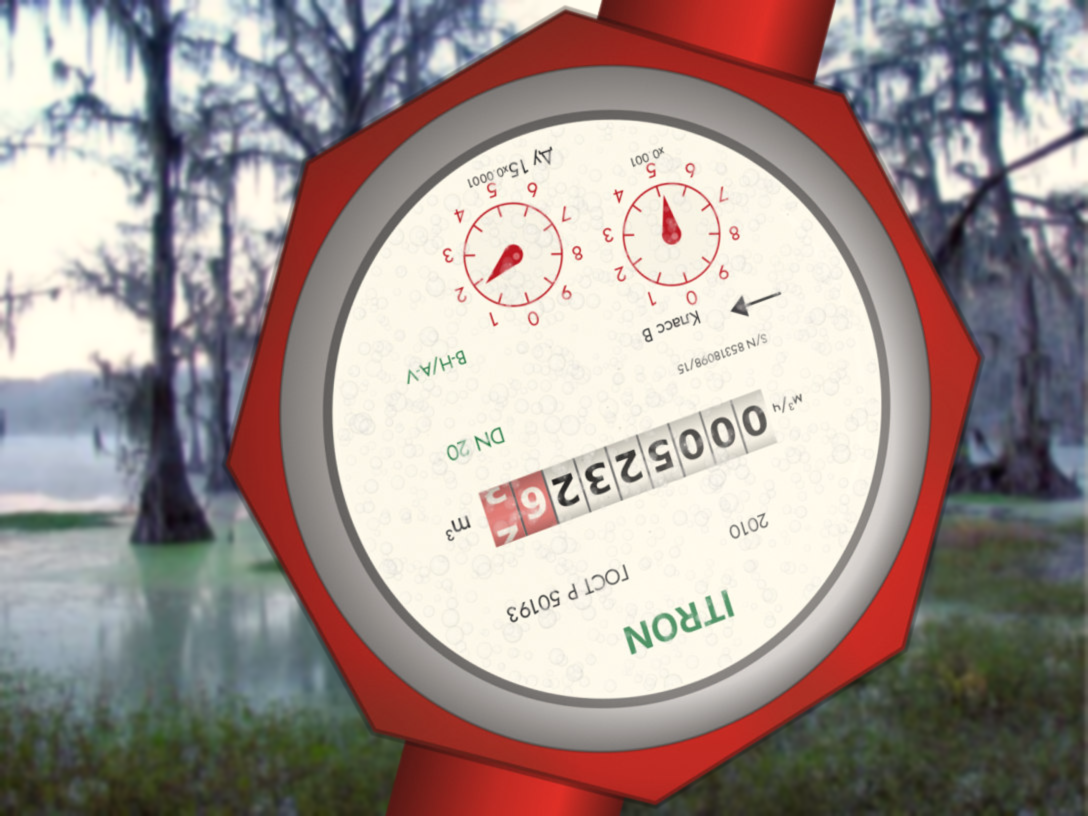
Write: 5232.6251 m³
